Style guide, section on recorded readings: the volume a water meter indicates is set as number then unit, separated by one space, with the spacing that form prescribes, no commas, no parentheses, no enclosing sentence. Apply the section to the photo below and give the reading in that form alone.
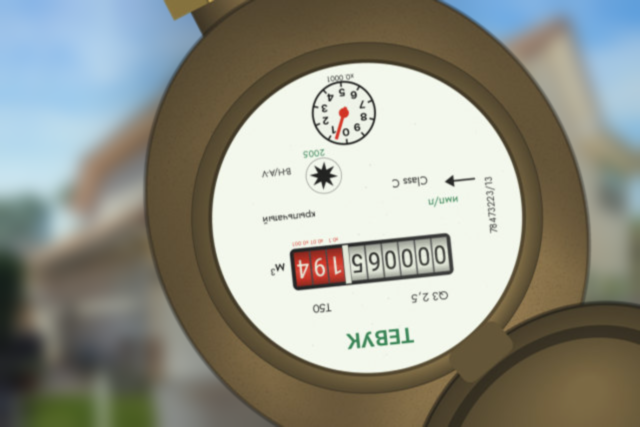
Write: 65.1940 m³
